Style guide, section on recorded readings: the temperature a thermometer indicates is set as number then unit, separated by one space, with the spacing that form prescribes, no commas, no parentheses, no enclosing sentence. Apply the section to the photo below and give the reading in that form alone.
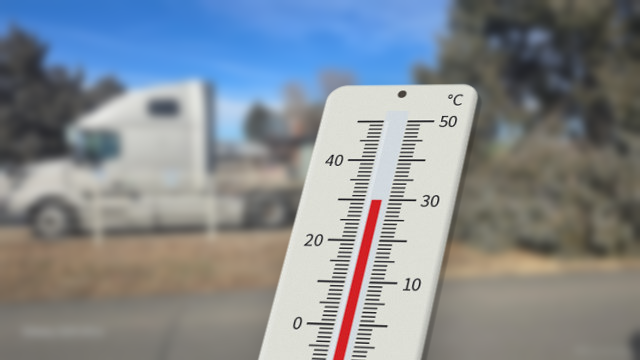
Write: 30 °C
